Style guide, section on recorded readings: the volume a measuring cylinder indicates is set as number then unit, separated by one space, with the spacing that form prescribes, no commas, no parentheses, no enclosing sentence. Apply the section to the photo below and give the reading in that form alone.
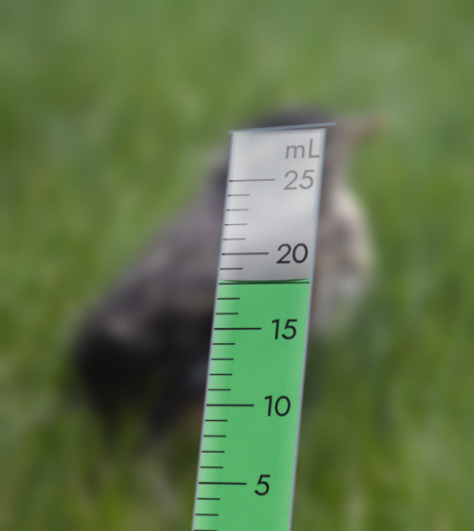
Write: 18 mL
